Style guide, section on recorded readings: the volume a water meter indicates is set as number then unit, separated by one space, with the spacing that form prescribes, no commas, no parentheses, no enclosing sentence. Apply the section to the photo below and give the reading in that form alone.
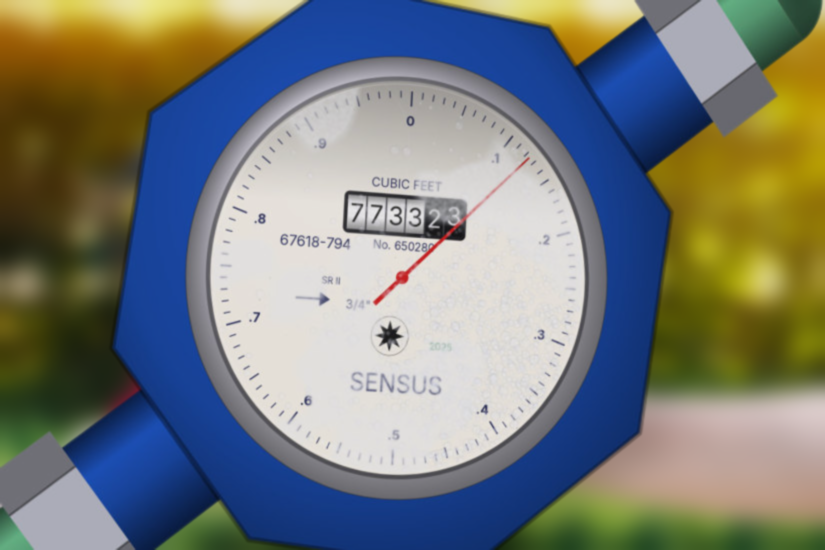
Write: 773323.12 ft³
